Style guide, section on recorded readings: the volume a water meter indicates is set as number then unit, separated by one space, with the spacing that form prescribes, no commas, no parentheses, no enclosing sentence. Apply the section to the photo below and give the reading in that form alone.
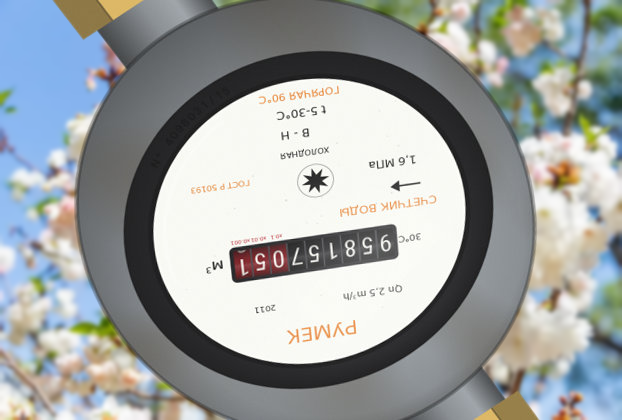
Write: 958157.051 m³
